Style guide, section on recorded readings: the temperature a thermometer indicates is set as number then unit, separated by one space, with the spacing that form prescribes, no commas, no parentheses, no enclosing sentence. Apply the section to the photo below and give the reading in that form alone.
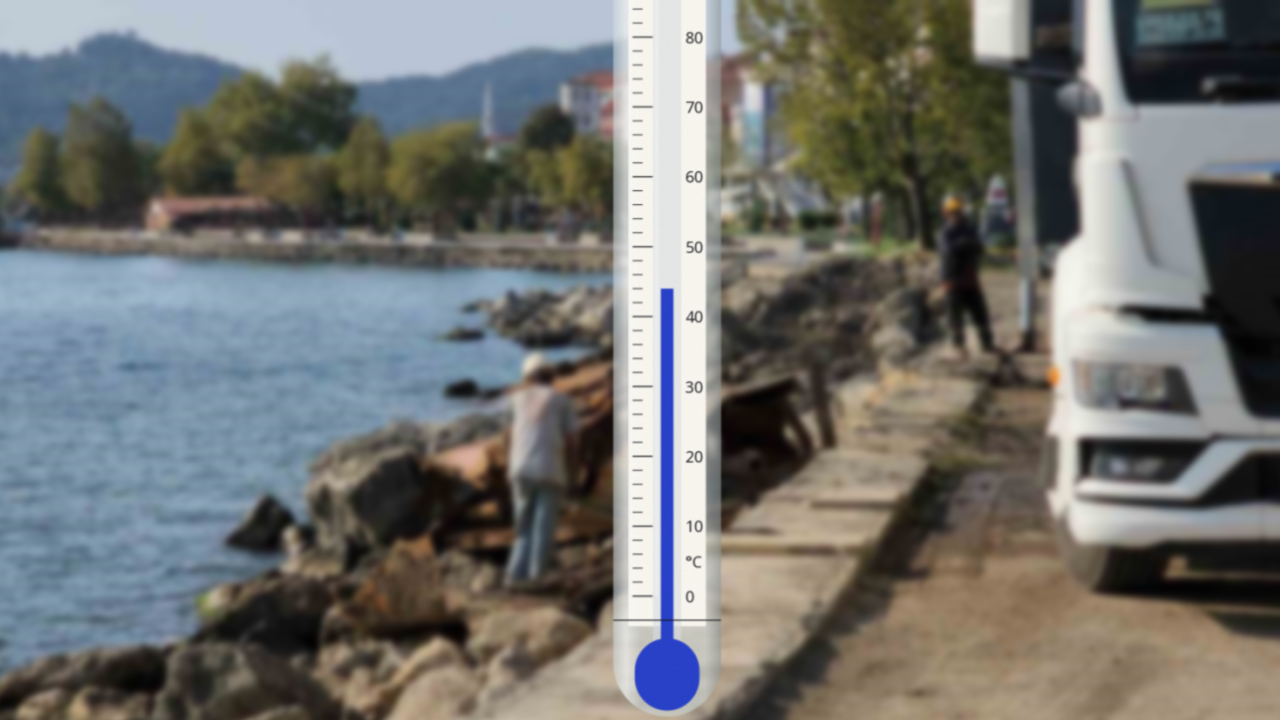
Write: 44 °C
